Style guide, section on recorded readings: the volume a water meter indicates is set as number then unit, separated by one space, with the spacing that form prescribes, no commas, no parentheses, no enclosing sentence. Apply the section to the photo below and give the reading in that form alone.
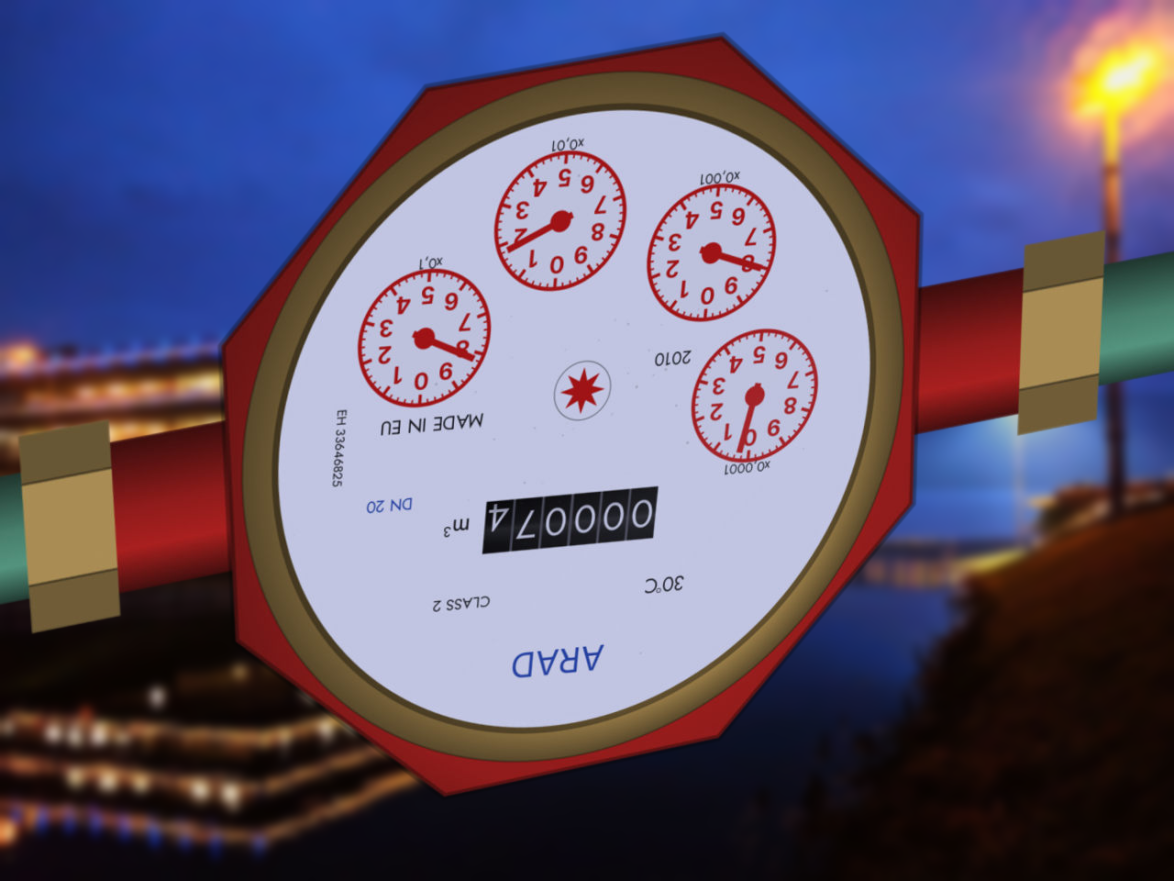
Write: 73.8180 m³
